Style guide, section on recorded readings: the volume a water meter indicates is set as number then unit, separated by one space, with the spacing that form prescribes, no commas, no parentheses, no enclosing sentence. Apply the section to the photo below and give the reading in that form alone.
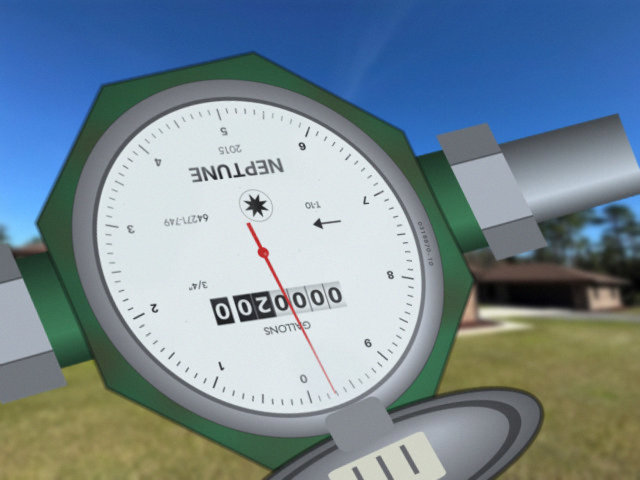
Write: 199.7 gal
